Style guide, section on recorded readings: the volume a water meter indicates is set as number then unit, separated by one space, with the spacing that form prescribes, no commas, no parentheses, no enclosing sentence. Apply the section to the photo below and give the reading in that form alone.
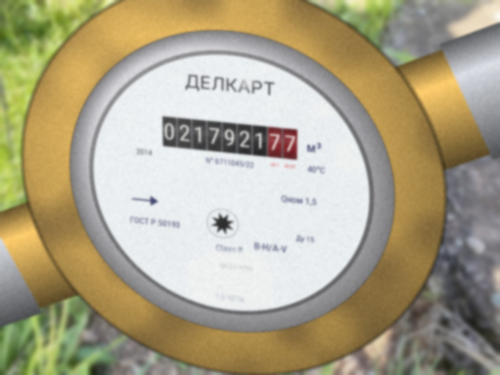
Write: 217921.77 m³
